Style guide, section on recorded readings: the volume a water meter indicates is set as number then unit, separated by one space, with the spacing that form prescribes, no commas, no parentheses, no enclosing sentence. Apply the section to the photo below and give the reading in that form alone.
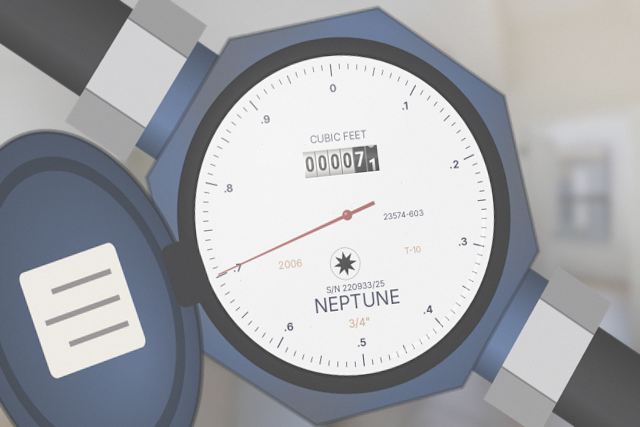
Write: 70.70 ft³
